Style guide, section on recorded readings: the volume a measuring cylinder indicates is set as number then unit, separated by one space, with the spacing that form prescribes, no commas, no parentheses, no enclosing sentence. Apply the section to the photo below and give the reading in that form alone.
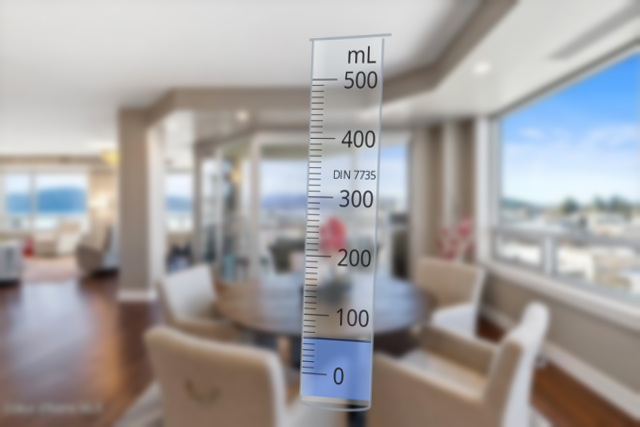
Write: 60 mL
